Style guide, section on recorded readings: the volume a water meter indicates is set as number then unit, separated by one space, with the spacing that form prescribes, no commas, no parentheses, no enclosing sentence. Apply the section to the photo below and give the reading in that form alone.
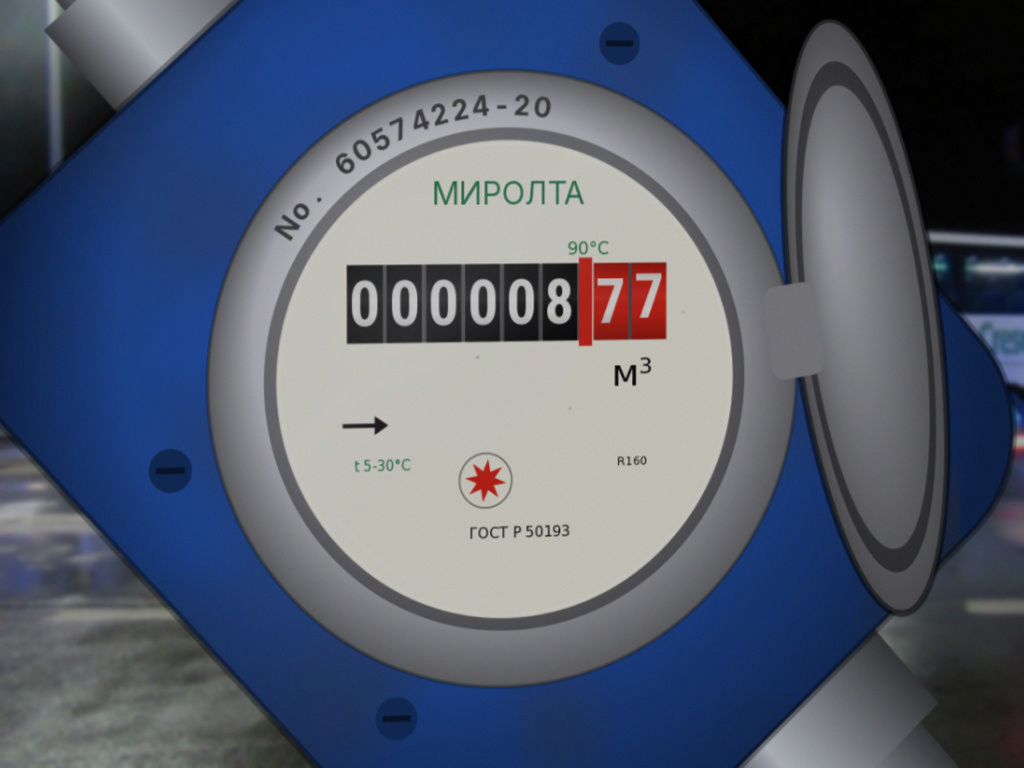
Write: 8.77 m³
